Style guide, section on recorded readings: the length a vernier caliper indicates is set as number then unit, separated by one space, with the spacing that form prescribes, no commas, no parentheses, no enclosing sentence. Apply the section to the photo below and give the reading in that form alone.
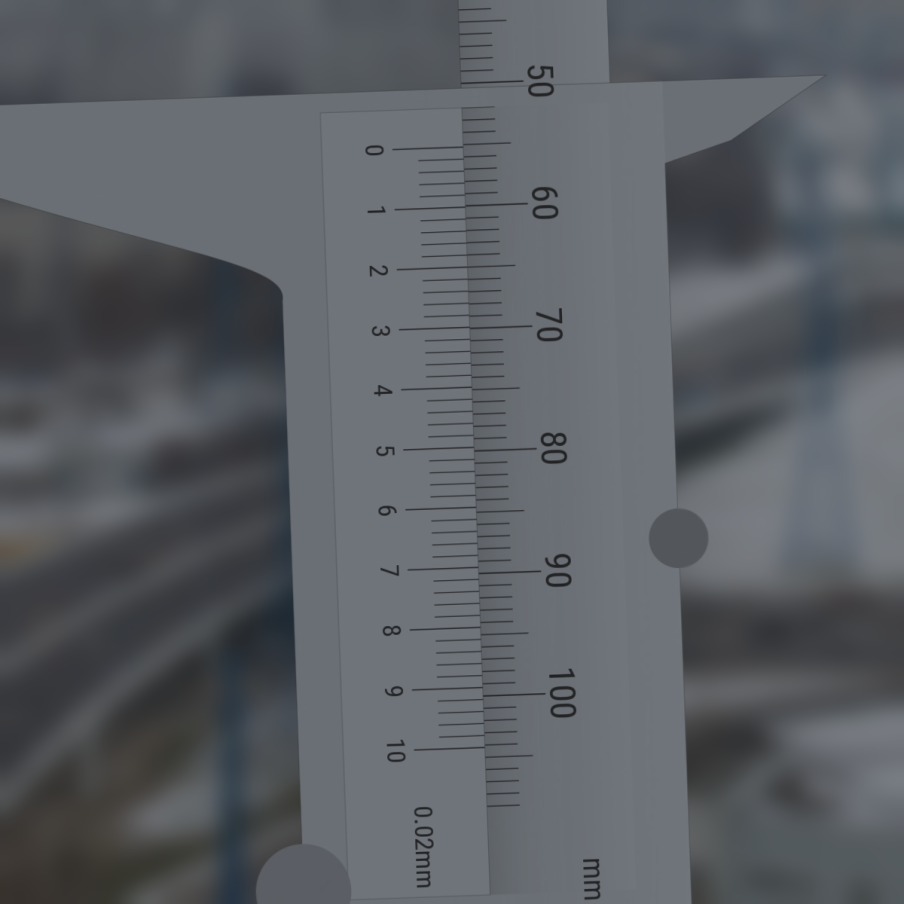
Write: 55.2 mm
